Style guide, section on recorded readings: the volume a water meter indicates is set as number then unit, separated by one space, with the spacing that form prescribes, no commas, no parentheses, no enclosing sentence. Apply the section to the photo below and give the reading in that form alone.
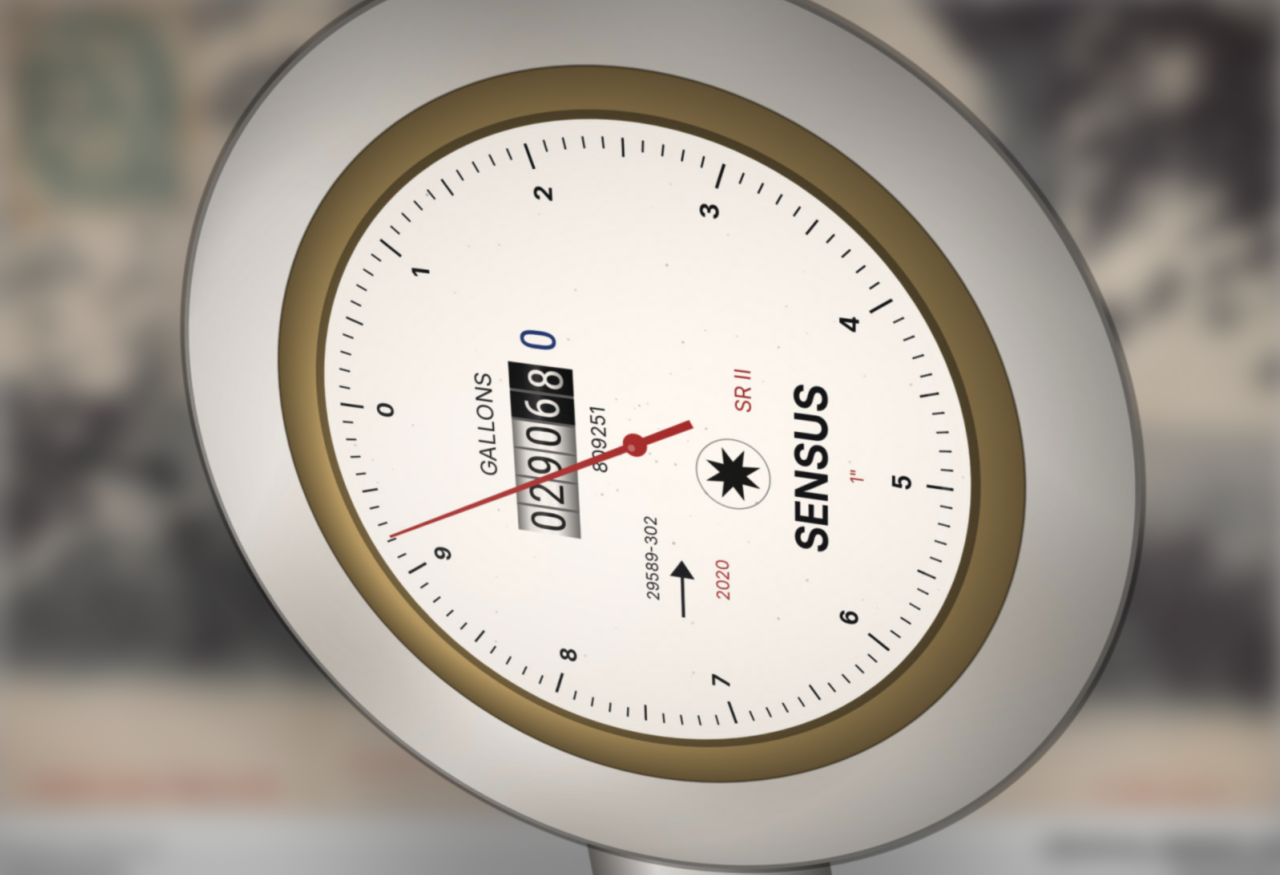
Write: 290679.2 gal
